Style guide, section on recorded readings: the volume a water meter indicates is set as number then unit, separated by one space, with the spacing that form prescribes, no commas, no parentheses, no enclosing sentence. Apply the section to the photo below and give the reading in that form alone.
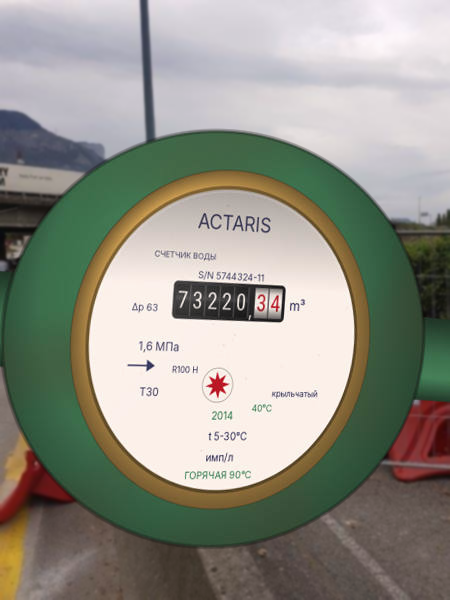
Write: 73220.34 m³
